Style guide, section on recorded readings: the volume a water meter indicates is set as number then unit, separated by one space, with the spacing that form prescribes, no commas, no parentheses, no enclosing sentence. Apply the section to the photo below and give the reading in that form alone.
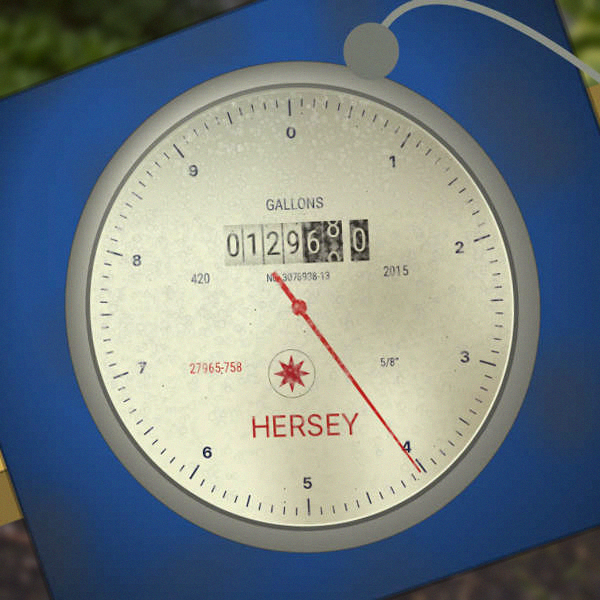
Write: 129684.0 gal
